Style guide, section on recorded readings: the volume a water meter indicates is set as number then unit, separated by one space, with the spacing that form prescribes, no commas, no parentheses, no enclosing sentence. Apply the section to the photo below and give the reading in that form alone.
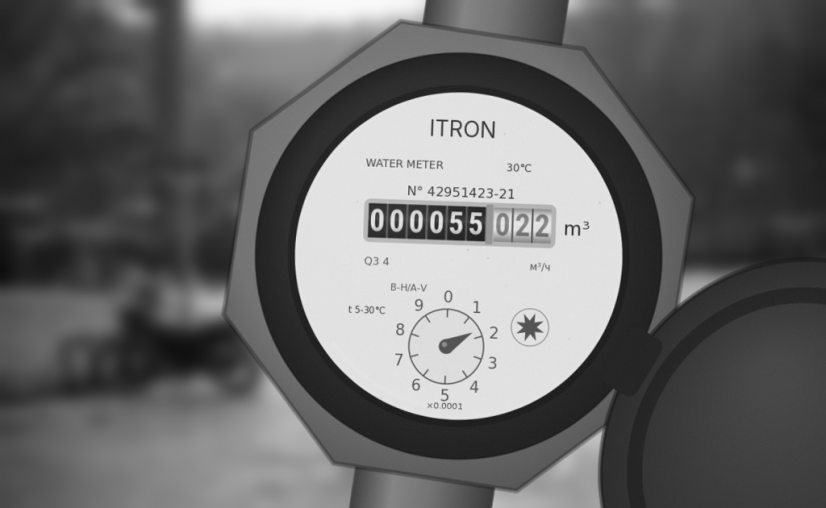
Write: 55.0221 m³
